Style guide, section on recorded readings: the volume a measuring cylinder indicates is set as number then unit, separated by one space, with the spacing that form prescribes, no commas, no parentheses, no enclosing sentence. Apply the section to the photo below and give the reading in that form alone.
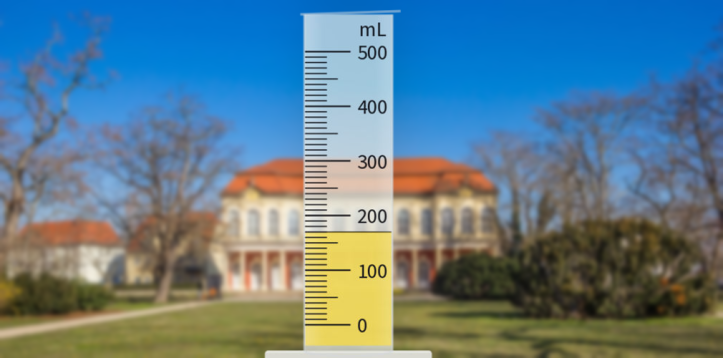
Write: 170 mL
